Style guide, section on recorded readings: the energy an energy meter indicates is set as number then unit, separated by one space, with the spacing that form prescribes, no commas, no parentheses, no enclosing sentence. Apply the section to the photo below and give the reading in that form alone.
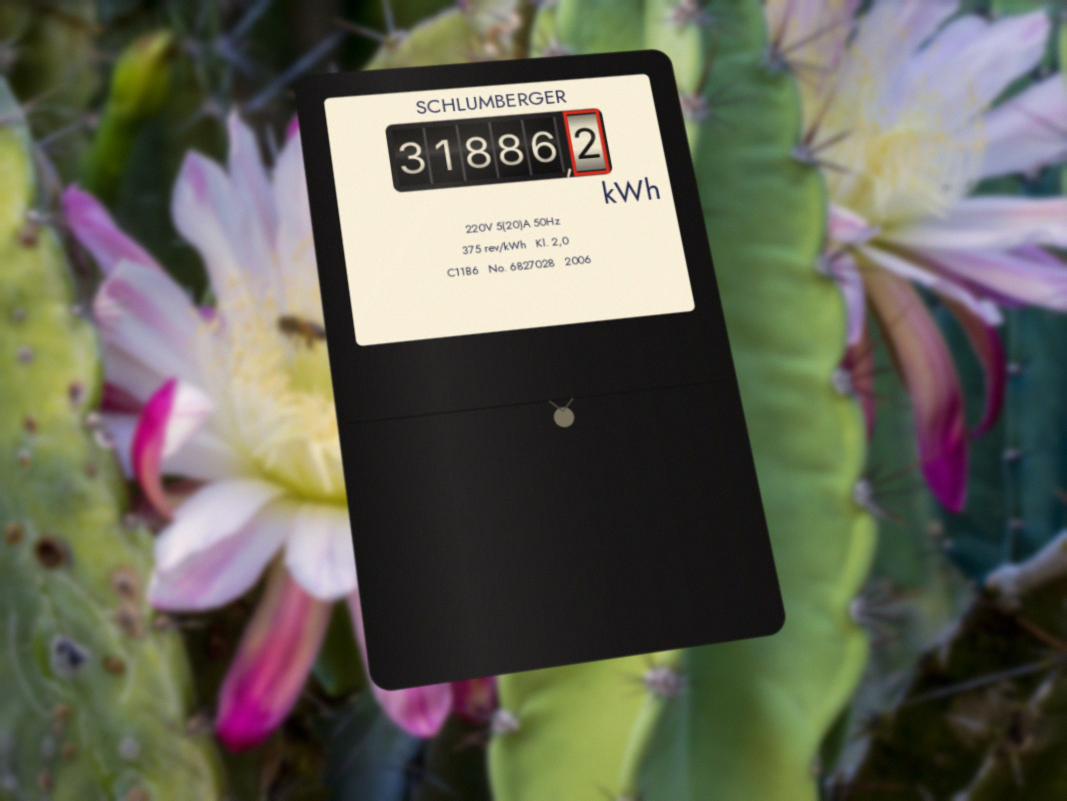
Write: 31886.2 kWh
